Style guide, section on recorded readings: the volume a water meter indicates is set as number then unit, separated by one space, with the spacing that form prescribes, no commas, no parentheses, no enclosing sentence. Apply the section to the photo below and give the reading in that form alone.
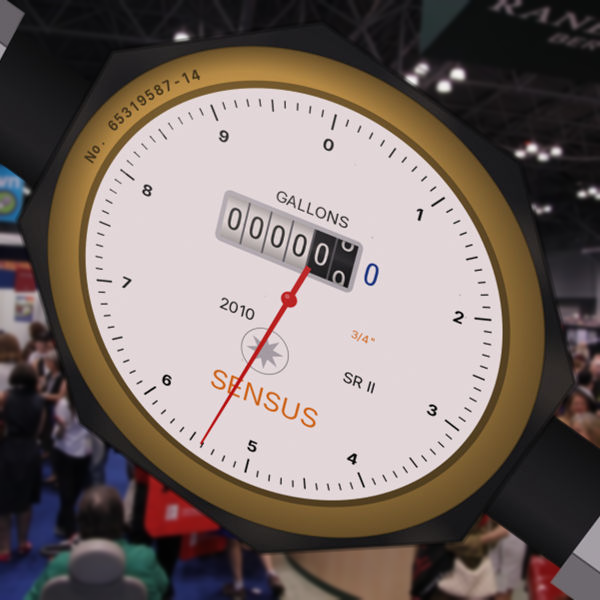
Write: 85.4 gal
